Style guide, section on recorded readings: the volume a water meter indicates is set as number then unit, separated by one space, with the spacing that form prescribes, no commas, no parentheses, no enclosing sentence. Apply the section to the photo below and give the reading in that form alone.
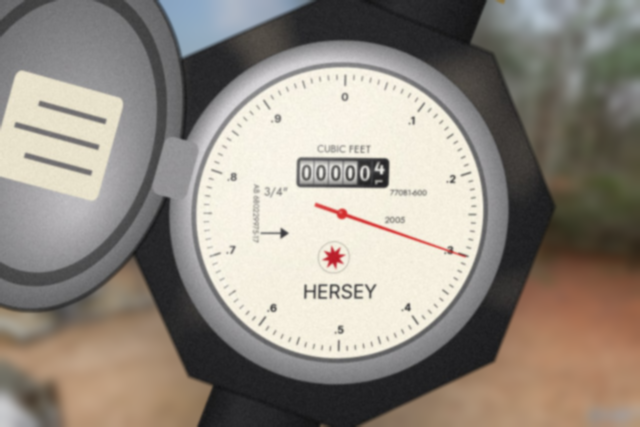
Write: 4.30 ft³
